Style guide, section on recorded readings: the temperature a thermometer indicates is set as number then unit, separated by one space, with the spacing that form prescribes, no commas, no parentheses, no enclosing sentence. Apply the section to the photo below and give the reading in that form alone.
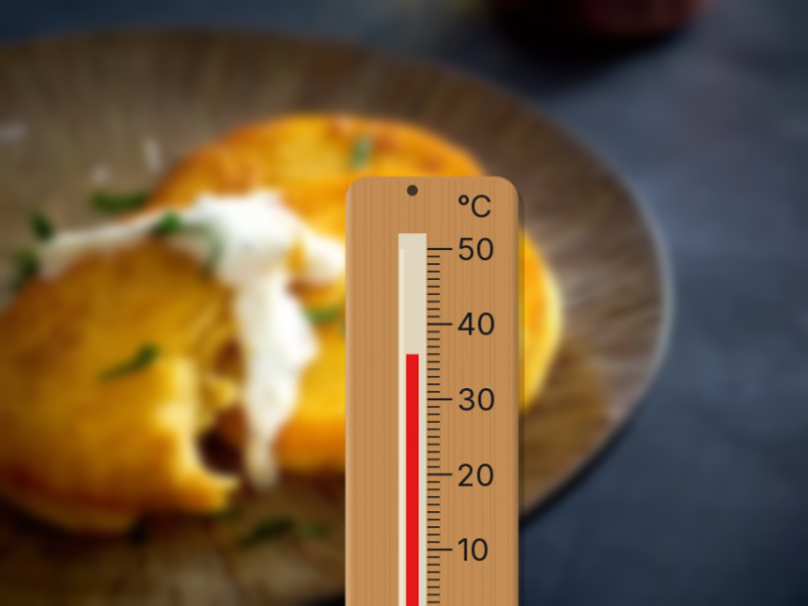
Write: 36 °C
